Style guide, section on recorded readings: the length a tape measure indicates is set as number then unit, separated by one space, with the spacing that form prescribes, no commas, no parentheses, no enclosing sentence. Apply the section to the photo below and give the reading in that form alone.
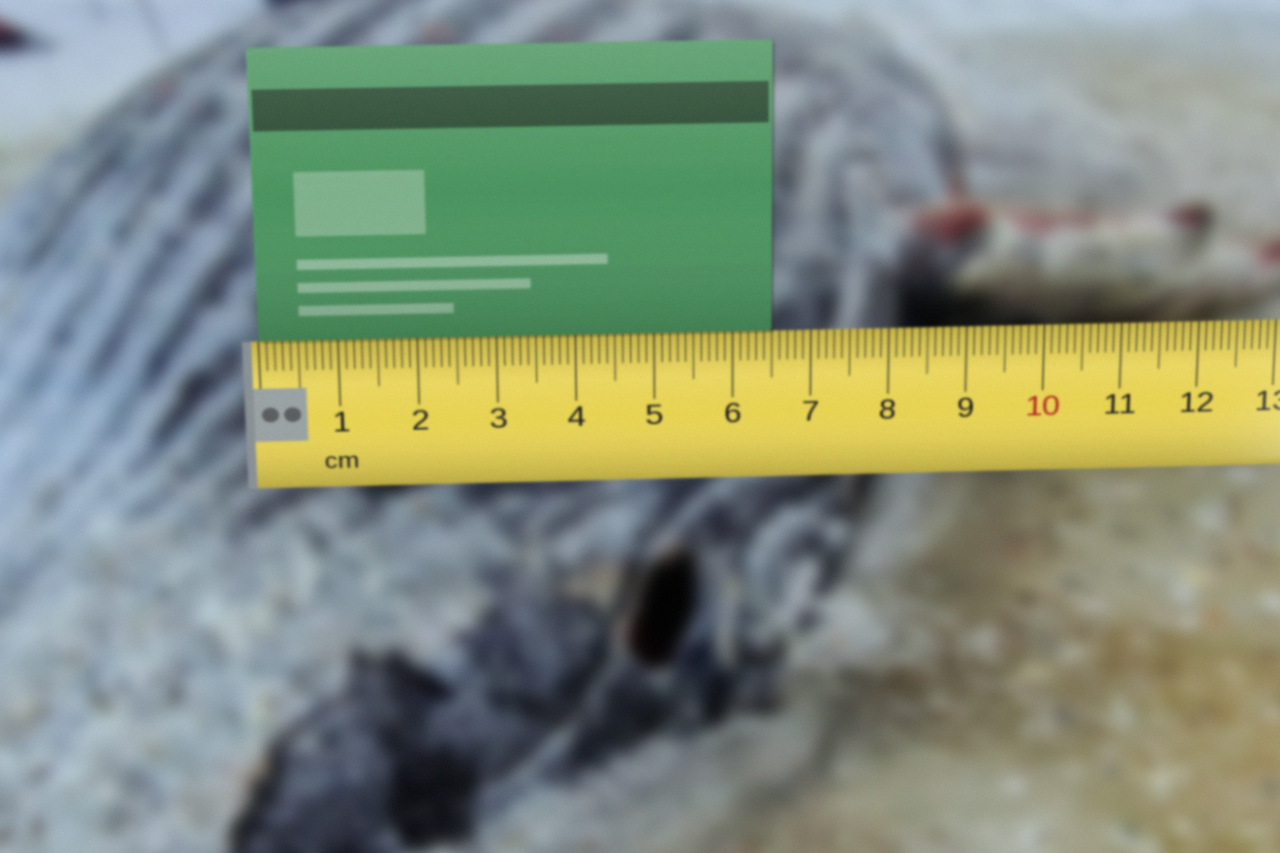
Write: 6.5 cm
